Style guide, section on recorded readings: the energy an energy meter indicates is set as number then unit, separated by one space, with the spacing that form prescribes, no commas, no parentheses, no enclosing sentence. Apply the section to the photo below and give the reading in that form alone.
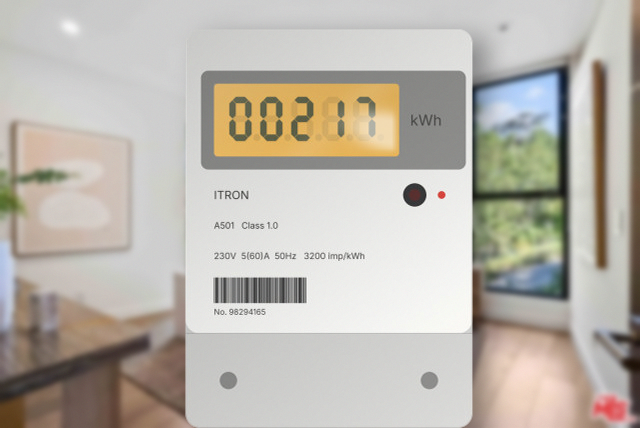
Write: 217 kWh
